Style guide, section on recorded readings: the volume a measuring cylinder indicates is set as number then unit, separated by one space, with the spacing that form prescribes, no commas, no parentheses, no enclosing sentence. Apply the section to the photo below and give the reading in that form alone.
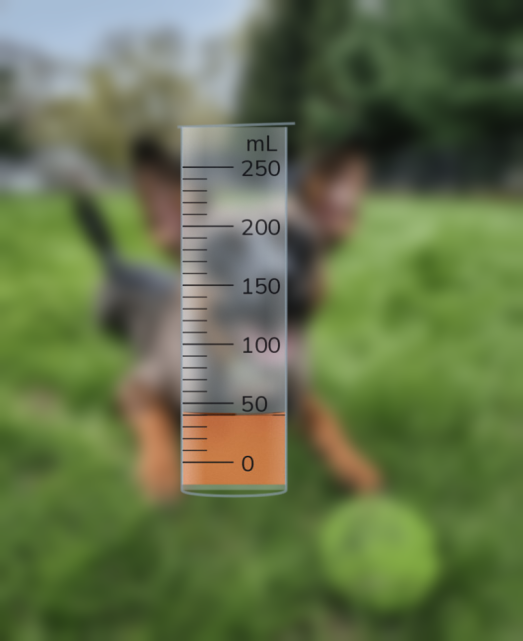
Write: 40 mL
